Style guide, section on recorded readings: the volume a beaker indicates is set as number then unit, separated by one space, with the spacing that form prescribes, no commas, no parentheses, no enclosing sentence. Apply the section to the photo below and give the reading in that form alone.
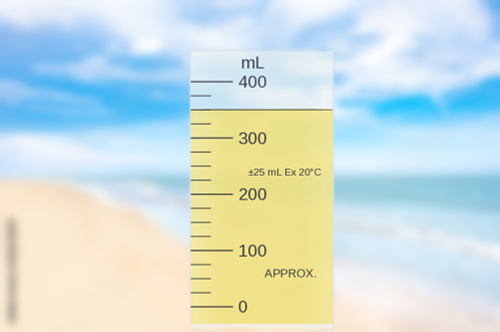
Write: 350 mL
